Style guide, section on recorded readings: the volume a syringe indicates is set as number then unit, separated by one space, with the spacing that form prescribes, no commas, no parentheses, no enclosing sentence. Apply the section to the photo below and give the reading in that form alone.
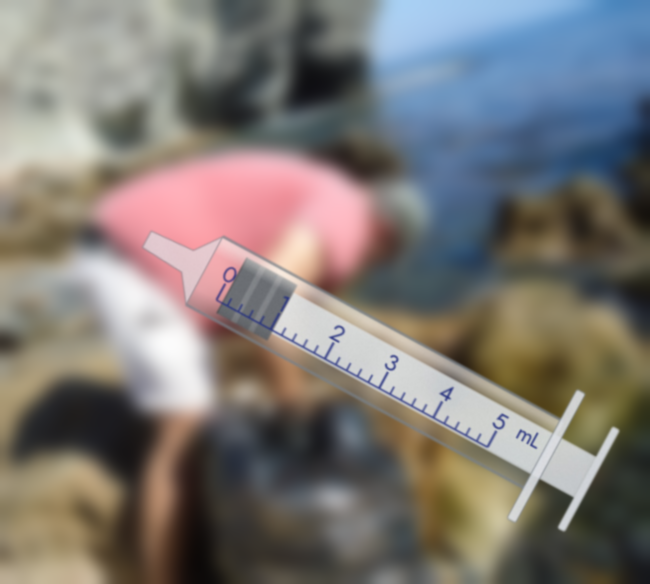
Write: 0.1 mL
